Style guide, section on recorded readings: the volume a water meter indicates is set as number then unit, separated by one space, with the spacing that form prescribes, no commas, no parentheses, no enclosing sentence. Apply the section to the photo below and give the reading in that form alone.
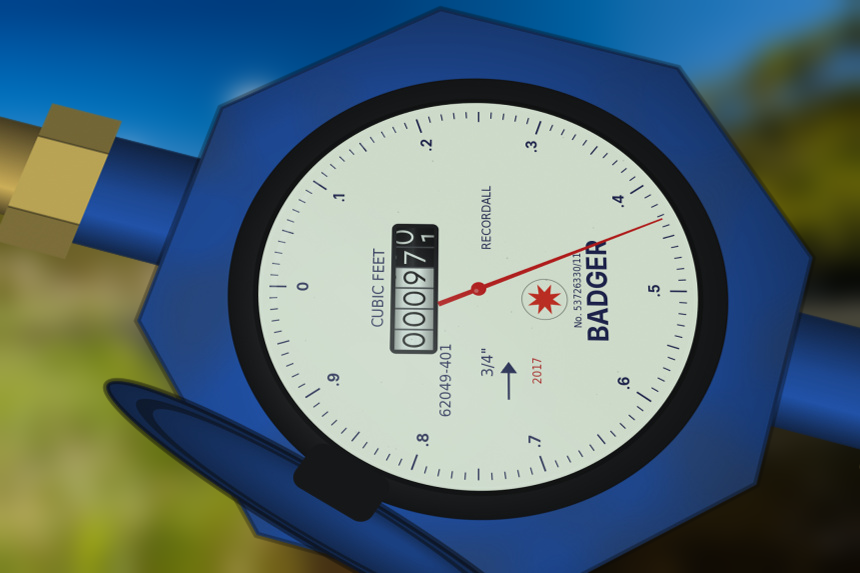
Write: 970.43 ft³
